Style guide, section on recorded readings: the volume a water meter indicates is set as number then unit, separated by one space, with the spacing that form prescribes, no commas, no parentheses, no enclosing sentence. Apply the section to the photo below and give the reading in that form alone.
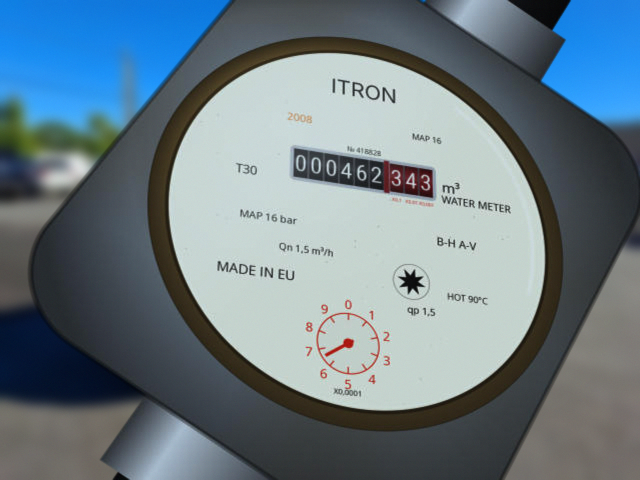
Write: 462.3436 m³
